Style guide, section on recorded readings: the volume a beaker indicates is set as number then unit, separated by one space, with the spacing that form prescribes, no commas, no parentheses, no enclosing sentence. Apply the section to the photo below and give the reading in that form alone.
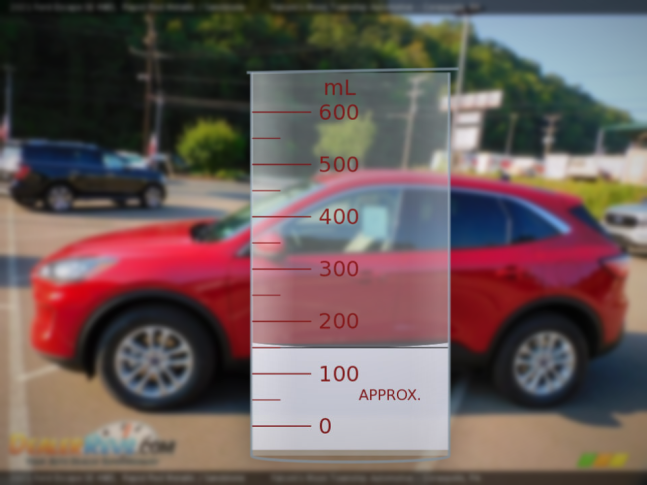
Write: 150 mL
